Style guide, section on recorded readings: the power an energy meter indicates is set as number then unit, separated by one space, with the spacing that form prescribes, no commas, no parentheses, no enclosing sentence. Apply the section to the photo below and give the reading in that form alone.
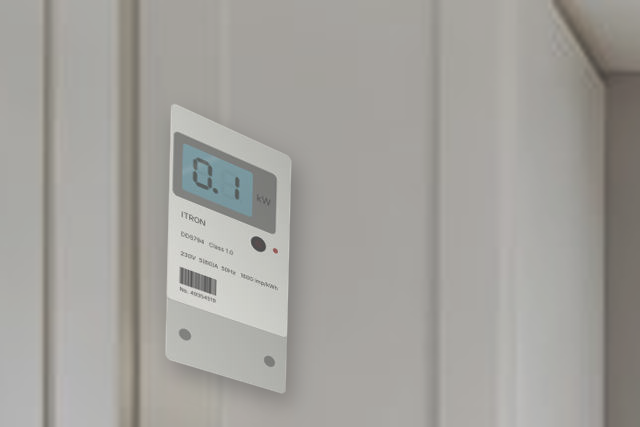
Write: 0.1 kW
